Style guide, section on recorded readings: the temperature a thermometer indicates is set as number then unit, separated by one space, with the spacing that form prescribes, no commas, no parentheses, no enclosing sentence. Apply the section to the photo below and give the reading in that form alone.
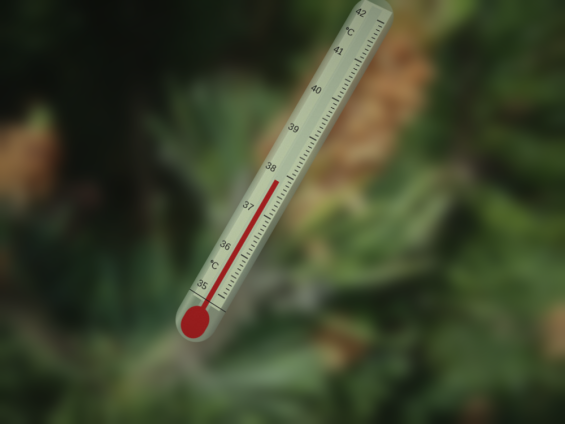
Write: 37.8 °C
